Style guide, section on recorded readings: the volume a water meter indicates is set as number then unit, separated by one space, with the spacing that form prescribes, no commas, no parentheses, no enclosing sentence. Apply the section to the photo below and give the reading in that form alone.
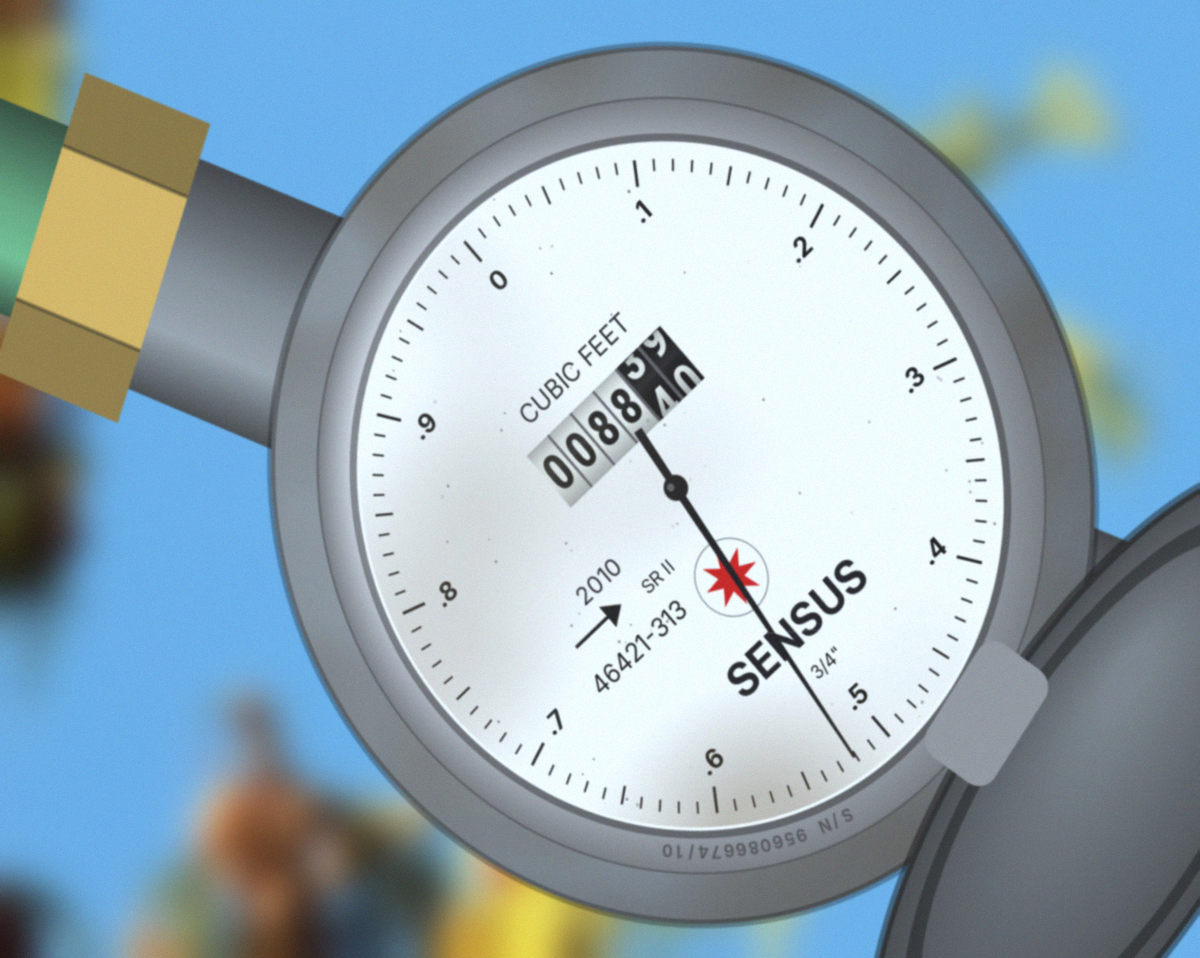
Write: 8839.52 ft³
